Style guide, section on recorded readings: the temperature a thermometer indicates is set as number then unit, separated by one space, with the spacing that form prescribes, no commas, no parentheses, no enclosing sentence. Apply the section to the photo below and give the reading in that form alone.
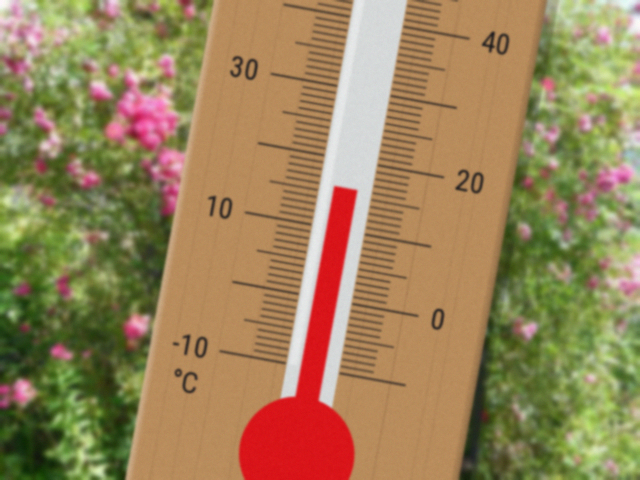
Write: 16 °C
